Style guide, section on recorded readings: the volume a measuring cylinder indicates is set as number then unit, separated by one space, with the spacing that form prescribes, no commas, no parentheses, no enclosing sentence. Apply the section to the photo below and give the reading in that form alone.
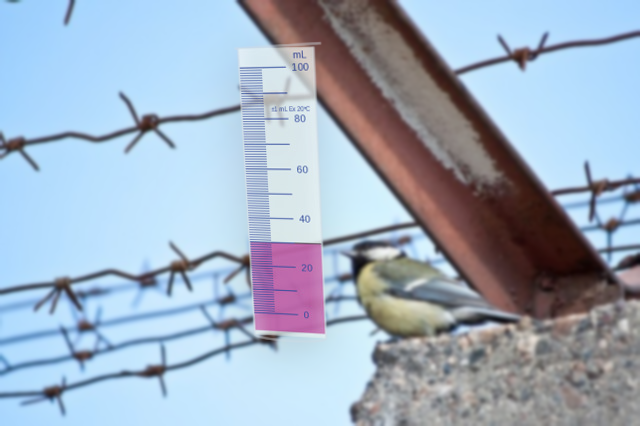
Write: 30 mL
